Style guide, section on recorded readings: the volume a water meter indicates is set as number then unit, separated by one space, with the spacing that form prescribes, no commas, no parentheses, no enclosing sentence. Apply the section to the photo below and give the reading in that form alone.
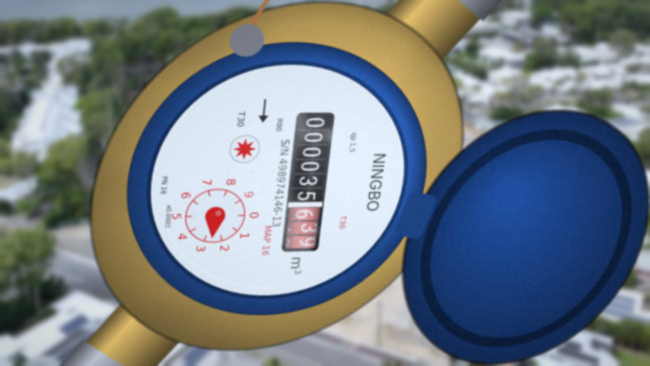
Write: 35.6392 m³
